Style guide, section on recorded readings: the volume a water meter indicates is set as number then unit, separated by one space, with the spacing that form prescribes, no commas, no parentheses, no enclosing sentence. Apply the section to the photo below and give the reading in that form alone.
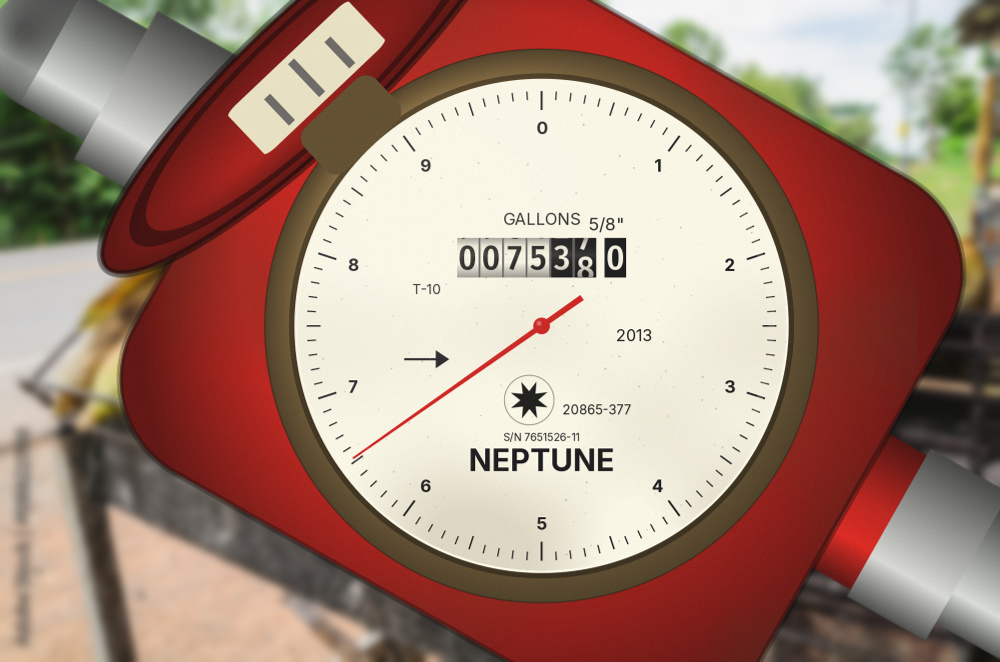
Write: 75376.5 gal
